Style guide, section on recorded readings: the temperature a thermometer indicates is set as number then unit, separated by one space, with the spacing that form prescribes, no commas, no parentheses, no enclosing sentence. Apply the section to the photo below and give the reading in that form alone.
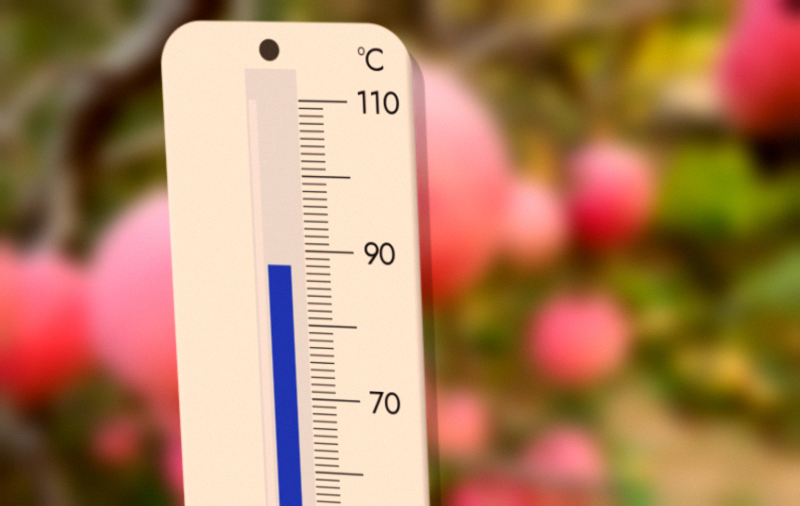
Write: 88 °C
